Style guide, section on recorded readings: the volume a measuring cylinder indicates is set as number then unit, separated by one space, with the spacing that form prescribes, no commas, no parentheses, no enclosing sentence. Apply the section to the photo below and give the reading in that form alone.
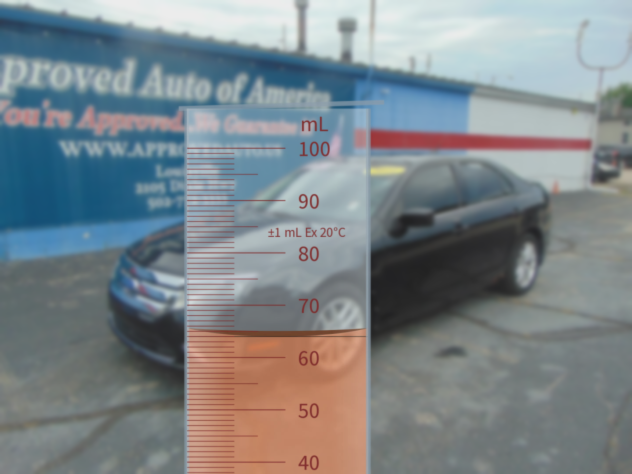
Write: 64 mL
